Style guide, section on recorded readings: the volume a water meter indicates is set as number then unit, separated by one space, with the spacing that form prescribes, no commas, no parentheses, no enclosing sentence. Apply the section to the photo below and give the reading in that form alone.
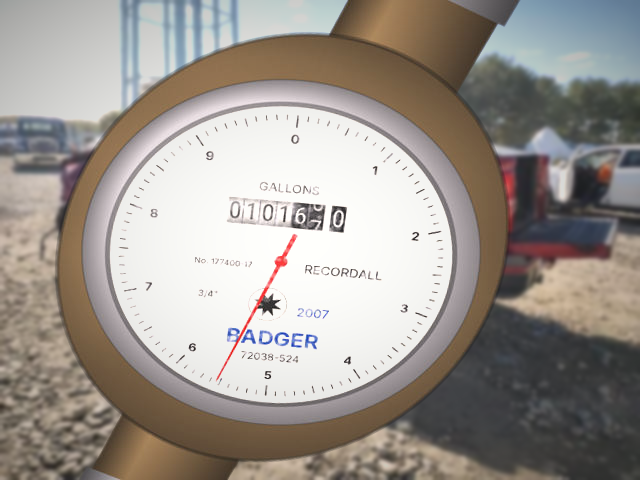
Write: 101665.5 gal
